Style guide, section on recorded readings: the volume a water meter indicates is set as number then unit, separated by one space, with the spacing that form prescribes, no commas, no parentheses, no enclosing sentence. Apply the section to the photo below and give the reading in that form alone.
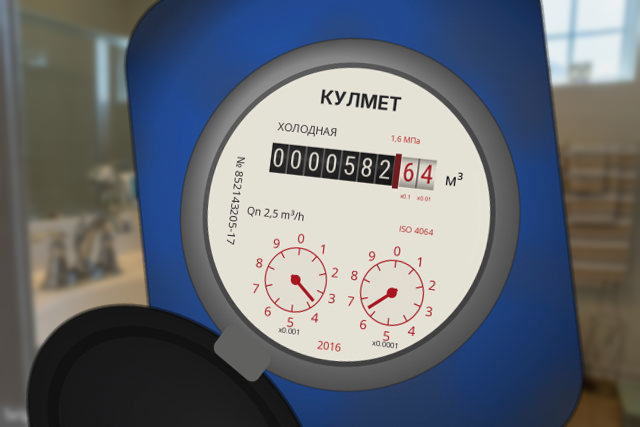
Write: 582.6436 m³
